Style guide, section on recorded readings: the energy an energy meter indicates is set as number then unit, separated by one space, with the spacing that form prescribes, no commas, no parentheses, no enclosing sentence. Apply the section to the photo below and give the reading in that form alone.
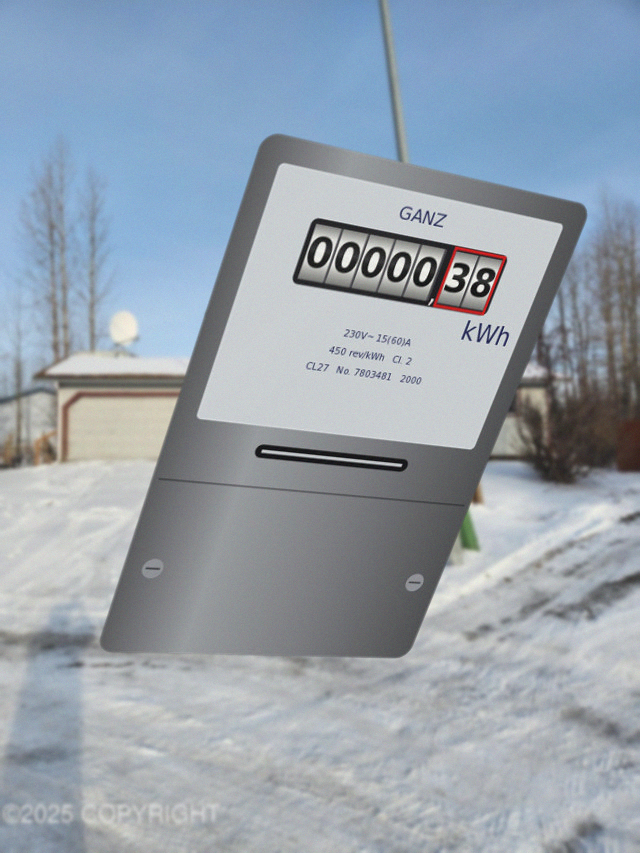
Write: 0.38 kWh
